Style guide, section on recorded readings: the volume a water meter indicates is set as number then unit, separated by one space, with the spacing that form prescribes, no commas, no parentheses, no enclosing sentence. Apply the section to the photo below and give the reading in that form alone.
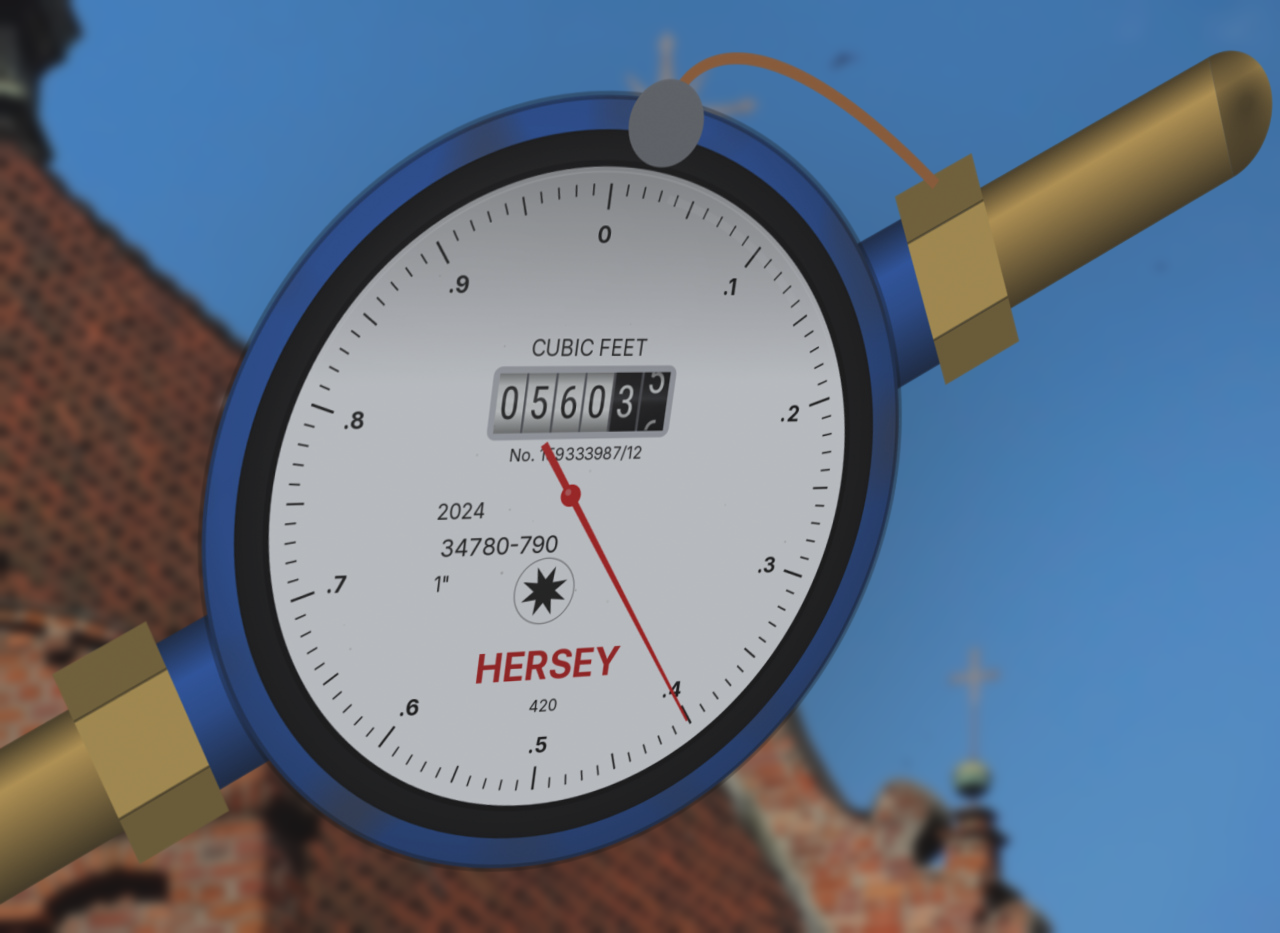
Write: 56035.40 ft³
